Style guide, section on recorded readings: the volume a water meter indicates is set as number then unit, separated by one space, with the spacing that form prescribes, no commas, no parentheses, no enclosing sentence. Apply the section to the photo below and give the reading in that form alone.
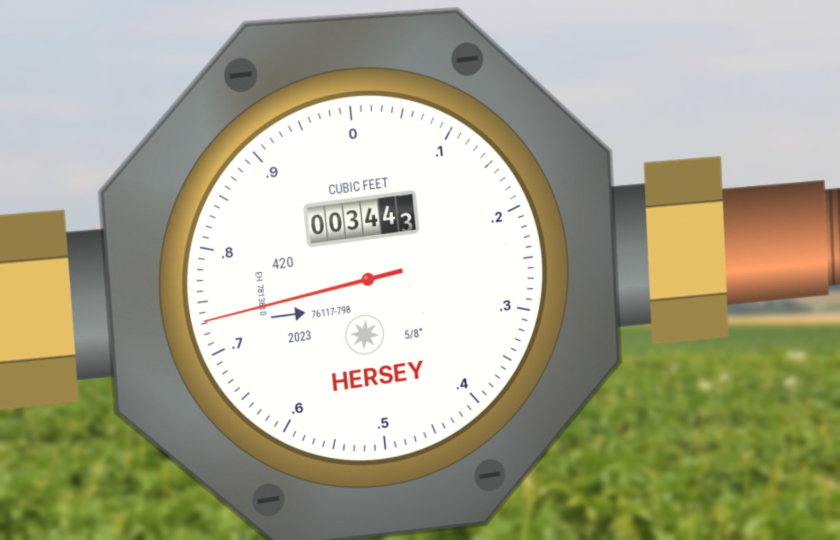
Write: 3442.73 ft³
